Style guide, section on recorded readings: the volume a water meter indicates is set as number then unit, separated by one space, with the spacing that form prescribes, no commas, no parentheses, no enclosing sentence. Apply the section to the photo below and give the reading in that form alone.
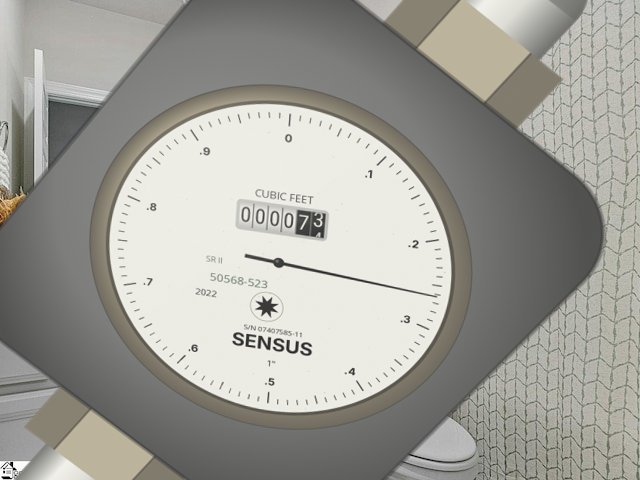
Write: 73.26 ft³
